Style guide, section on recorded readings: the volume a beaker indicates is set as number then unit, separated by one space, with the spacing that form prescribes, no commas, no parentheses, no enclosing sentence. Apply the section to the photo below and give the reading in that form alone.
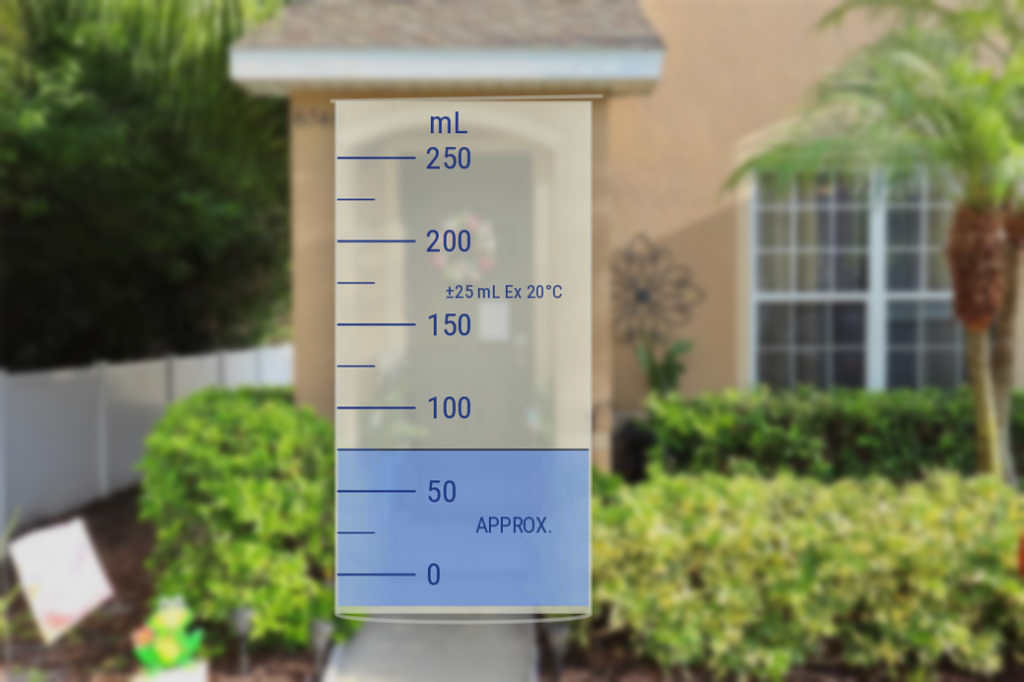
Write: 75 mL
